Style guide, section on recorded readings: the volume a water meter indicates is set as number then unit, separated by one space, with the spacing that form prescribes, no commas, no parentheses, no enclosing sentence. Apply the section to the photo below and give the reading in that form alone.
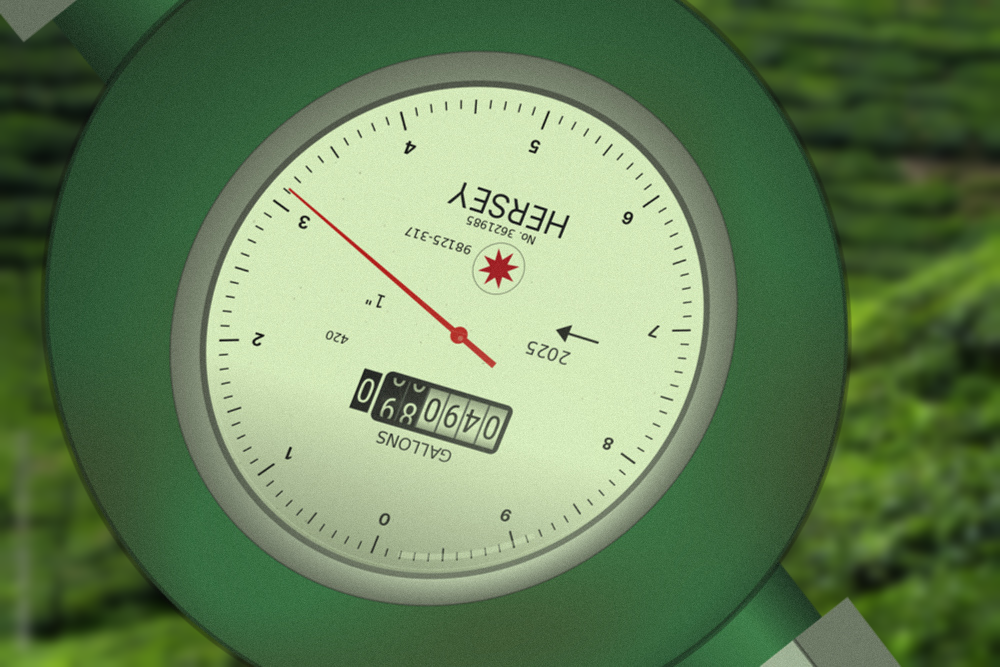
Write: 490893.1 gal
